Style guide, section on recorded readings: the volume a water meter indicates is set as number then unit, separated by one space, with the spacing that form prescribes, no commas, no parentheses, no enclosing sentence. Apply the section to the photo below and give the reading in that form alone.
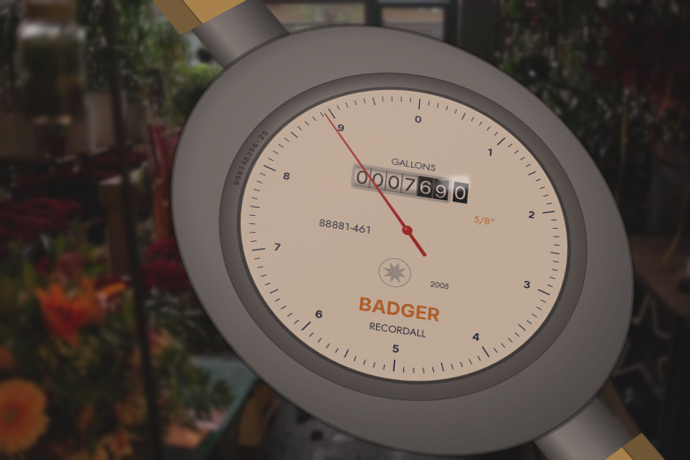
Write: 7688.9 gal
